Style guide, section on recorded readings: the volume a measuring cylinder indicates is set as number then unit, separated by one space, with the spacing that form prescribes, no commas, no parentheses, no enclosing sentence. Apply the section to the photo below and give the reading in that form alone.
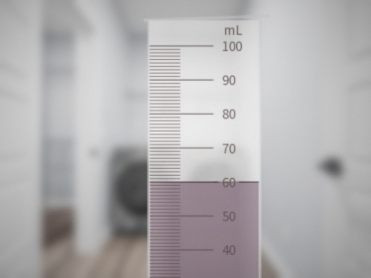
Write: 60 mL
